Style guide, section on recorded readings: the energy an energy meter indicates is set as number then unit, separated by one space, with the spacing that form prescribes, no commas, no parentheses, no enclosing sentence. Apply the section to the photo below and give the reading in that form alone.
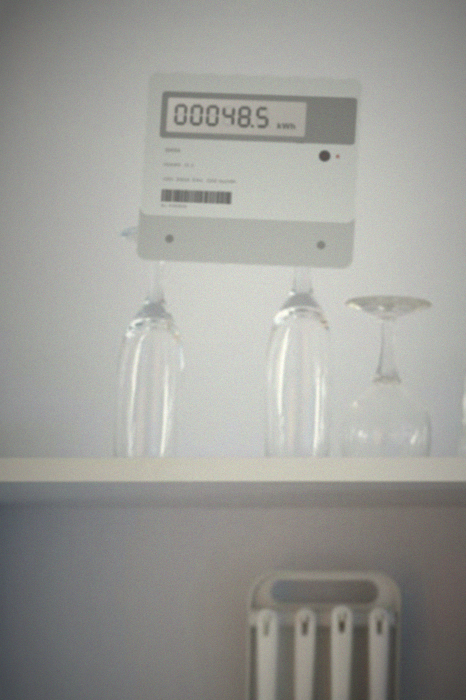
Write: 48.5 kWh
